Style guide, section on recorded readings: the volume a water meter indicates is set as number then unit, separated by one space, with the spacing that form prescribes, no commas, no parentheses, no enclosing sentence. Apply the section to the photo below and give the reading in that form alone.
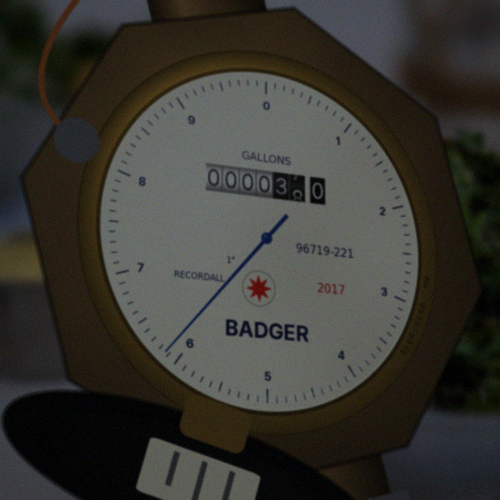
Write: 376.1 gal
